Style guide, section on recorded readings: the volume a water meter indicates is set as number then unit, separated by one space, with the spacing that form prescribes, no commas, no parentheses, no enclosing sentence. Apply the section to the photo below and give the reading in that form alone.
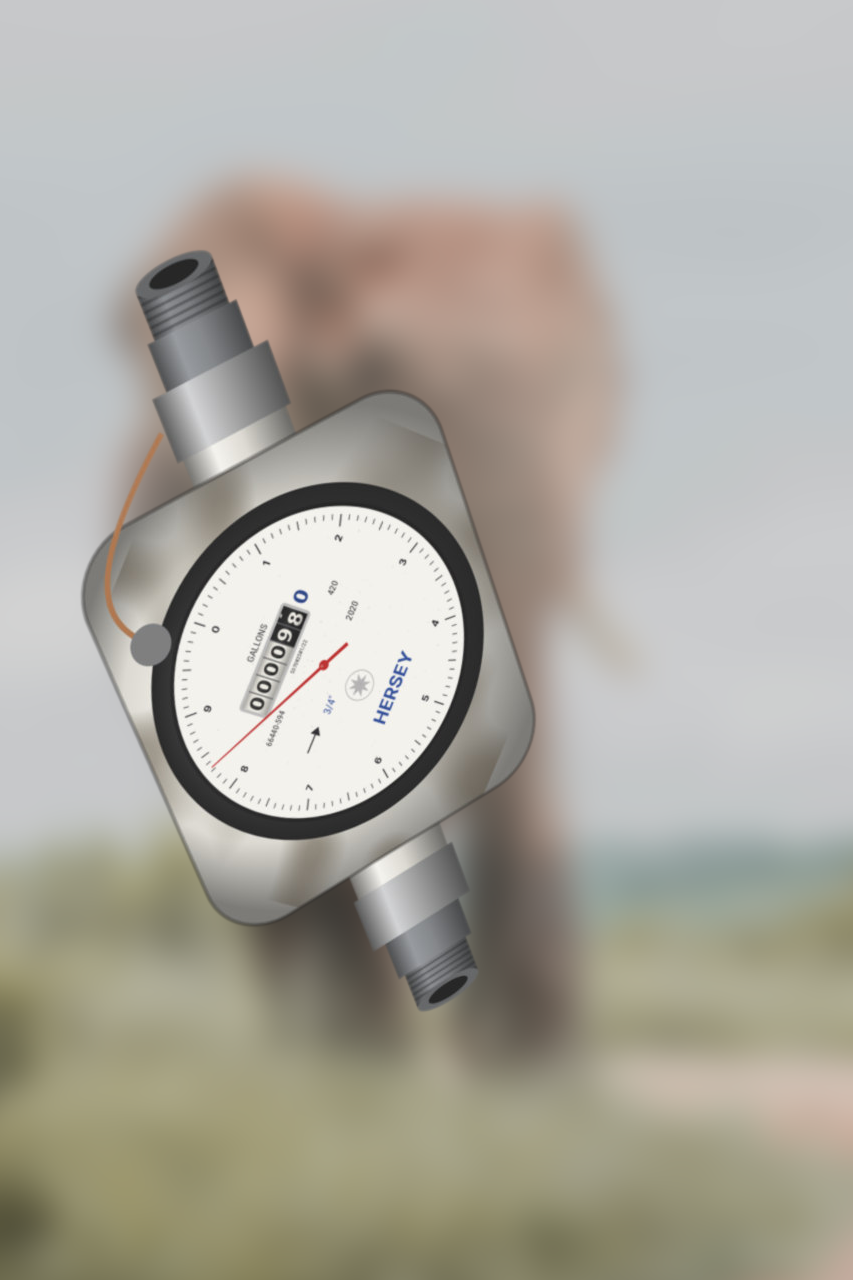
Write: 978.3 gal
